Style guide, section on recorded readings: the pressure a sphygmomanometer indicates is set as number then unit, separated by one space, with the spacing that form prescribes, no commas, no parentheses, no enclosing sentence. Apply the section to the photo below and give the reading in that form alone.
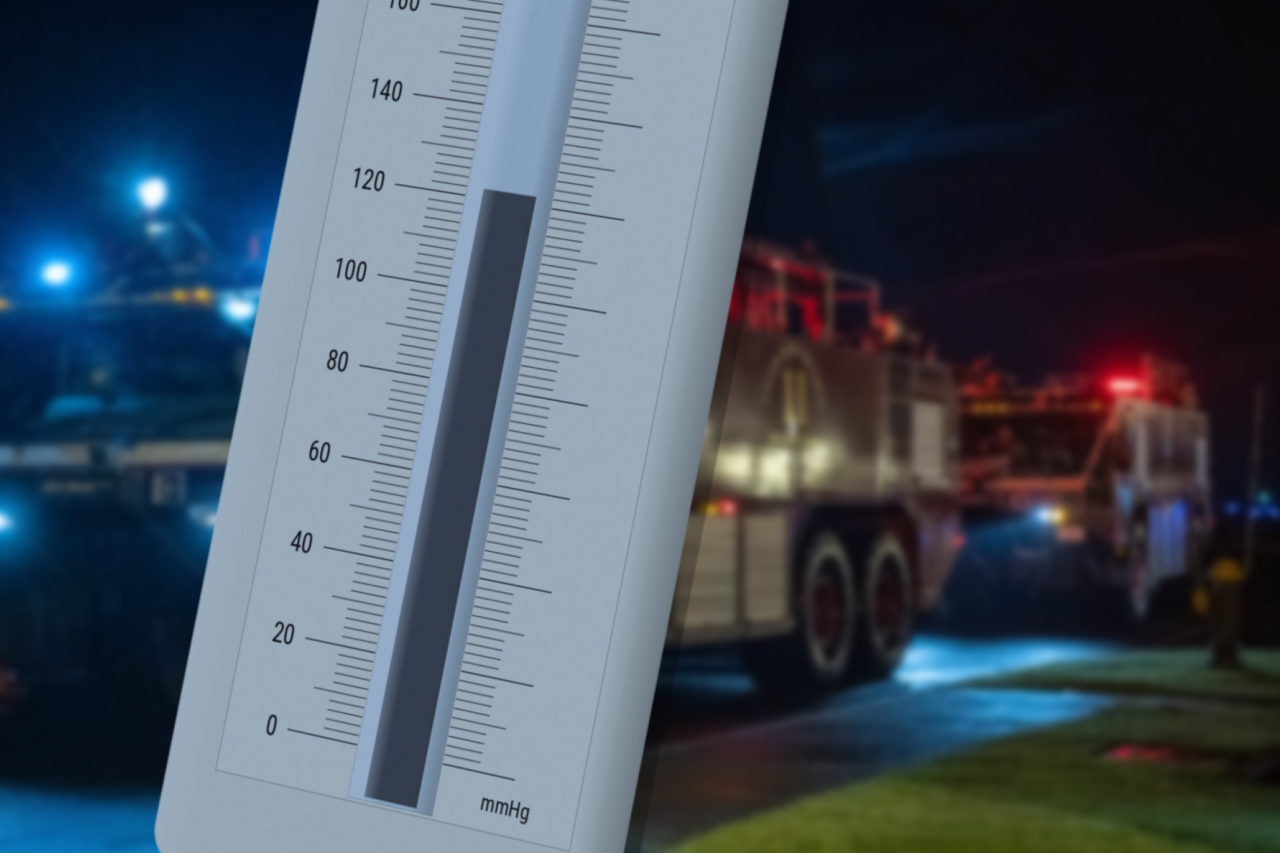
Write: 122 mmHg
